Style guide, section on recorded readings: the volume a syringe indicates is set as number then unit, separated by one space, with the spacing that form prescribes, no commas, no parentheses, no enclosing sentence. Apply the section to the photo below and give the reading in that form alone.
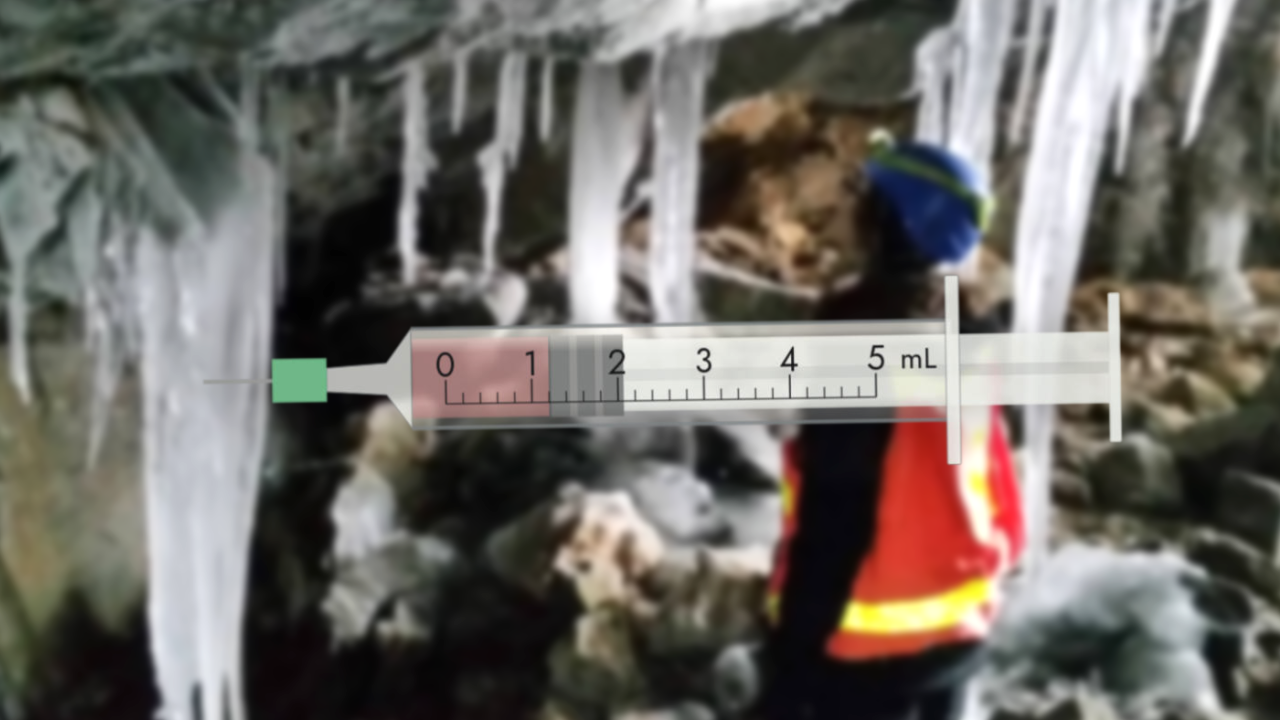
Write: 1.2 mL
